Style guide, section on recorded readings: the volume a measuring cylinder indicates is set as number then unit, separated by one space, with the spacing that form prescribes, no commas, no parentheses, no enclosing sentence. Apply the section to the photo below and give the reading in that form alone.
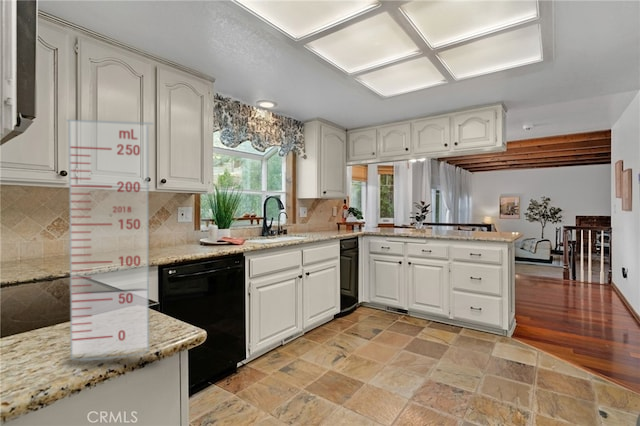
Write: 60 mL
